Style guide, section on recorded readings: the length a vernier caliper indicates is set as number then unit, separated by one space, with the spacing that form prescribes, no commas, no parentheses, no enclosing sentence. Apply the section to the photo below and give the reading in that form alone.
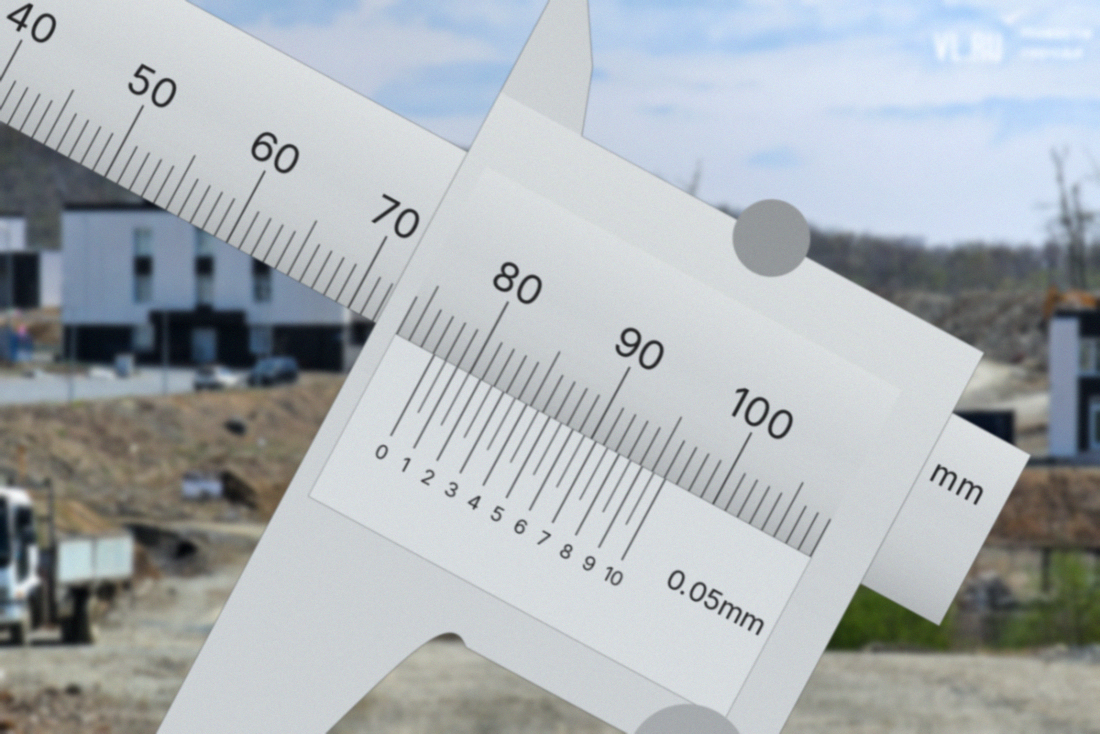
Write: 77.1 mm
